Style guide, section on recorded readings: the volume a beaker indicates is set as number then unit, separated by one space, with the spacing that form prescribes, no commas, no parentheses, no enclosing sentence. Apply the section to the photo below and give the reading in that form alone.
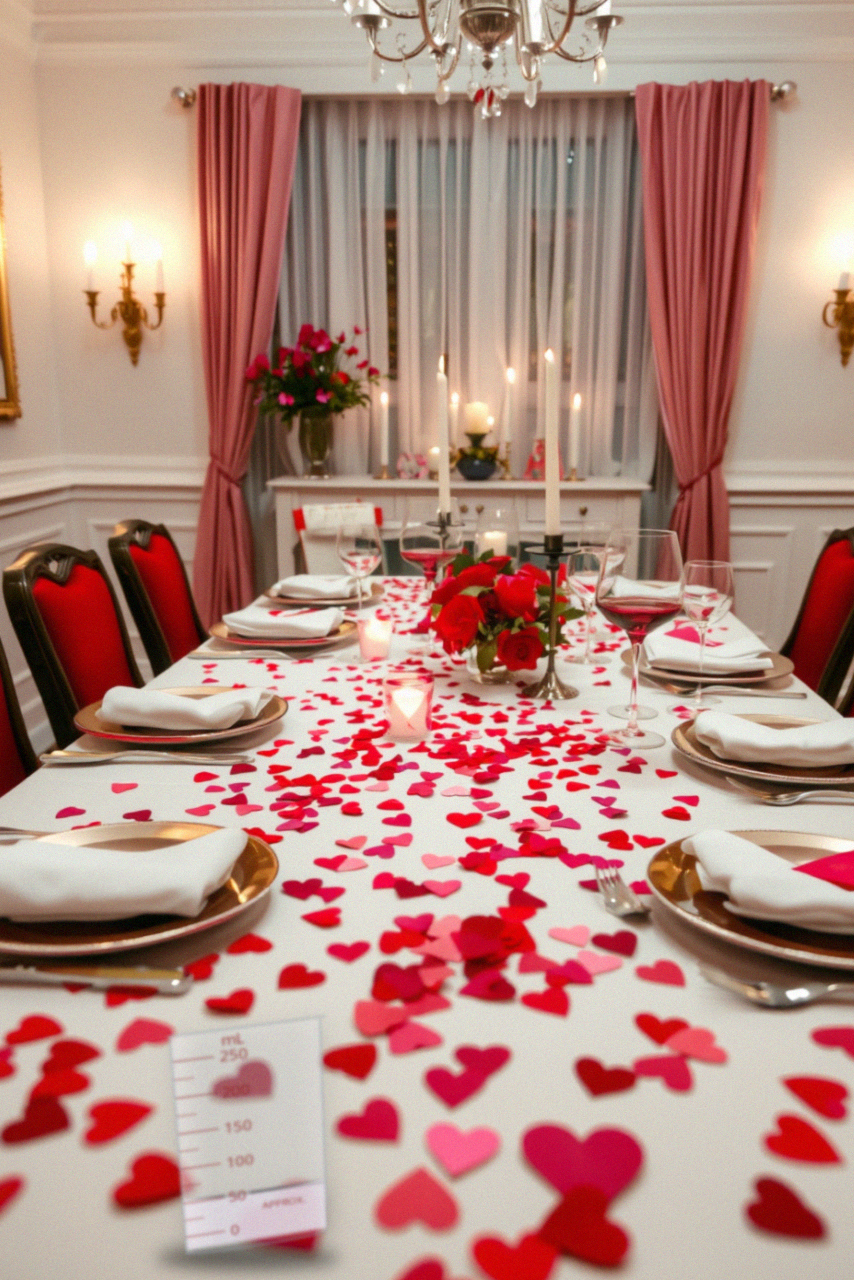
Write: 50 mL
